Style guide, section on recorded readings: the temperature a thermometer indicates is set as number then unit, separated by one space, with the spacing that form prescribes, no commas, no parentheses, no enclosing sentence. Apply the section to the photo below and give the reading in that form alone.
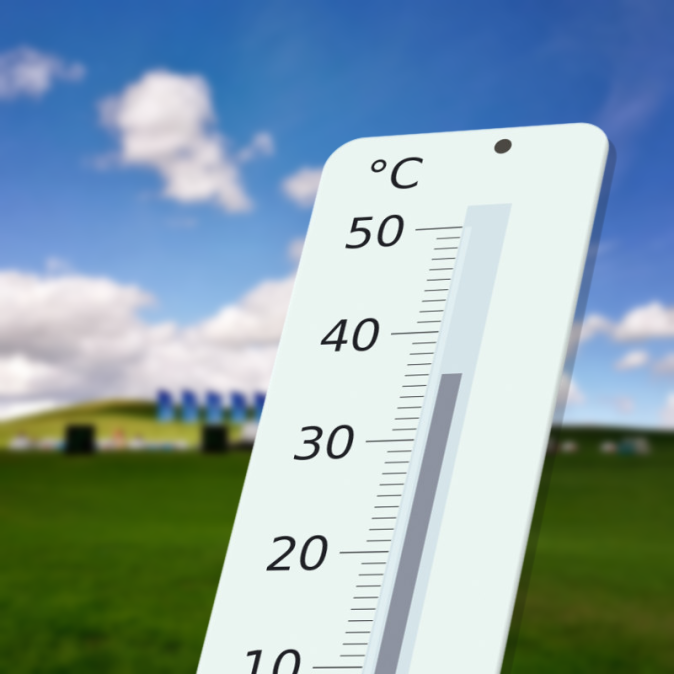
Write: 36 °C
